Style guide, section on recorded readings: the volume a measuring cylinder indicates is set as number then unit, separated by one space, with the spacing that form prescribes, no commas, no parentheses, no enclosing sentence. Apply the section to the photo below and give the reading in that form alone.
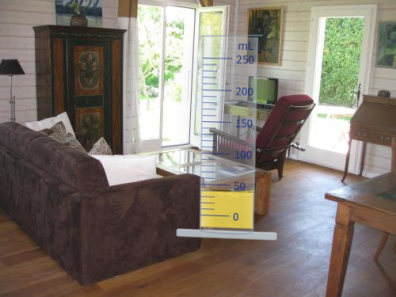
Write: 40 mL
